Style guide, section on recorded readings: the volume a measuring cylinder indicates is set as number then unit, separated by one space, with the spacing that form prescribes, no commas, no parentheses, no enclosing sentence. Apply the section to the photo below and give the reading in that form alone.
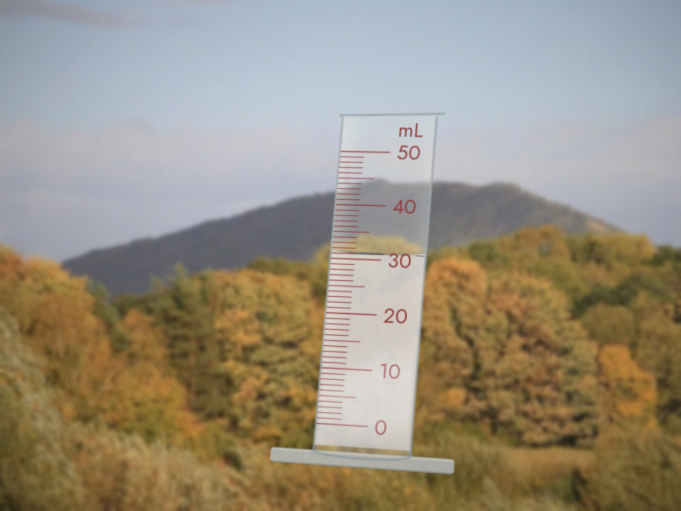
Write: 31 mL
